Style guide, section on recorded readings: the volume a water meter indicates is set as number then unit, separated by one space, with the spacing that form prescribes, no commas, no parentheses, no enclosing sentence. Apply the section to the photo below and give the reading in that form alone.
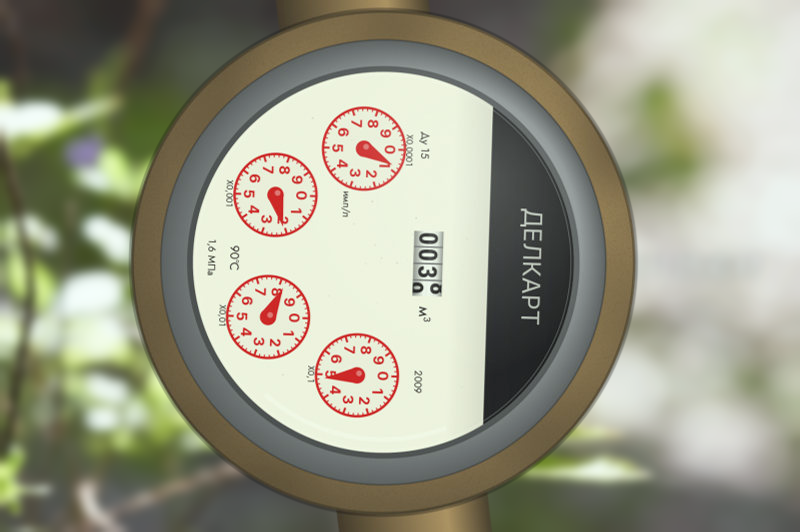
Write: 38.4820 m³
